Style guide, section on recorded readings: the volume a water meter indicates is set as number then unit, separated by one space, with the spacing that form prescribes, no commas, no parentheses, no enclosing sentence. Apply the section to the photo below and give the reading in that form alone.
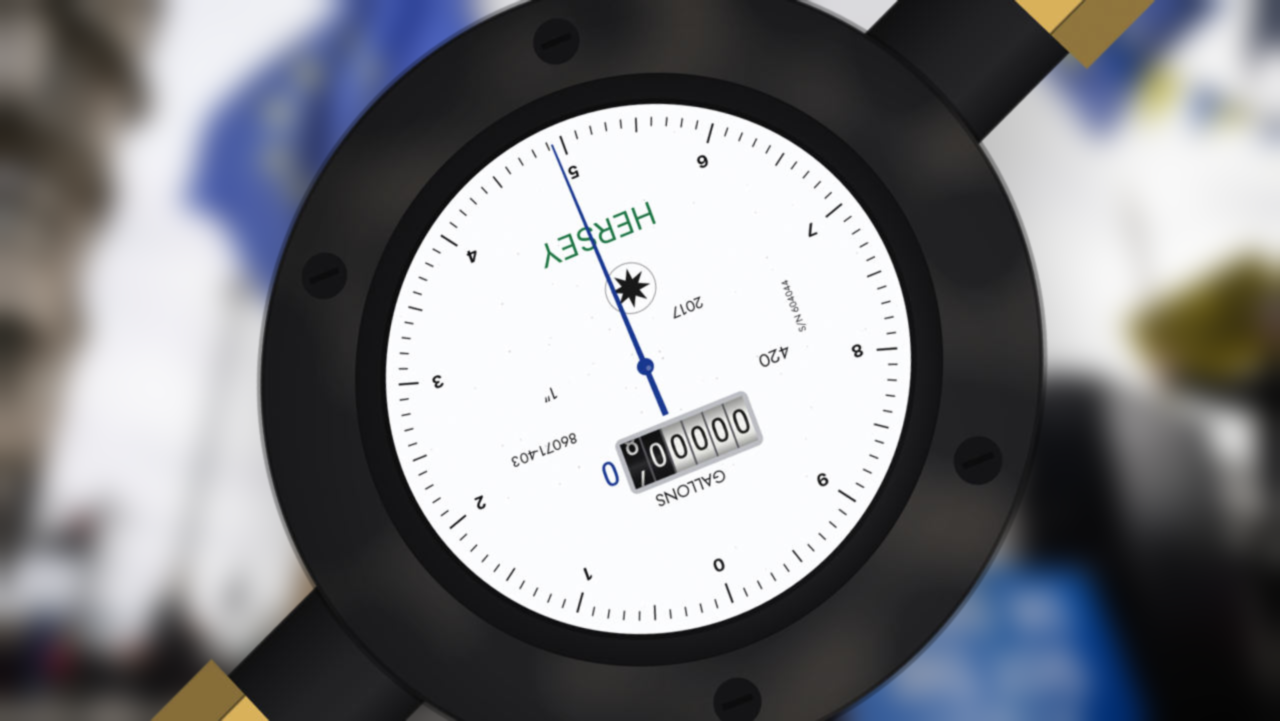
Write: 74.9 gal
